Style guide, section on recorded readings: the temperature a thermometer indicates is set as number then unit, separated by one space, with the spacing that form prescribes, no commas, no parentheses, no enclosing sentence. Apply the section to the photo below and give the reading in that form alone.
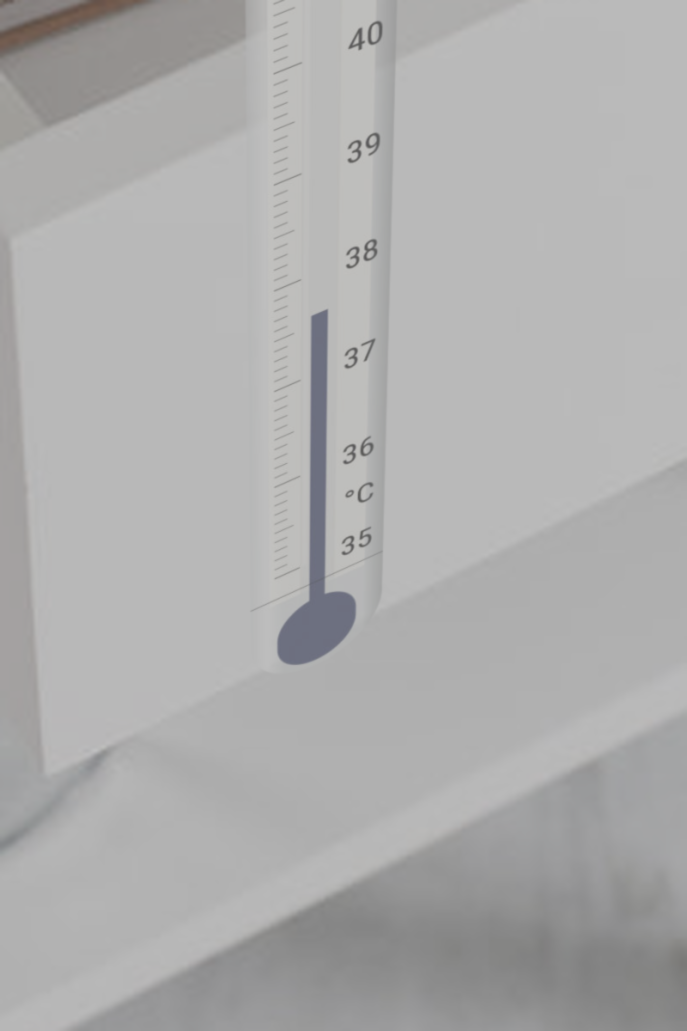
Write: 37.6 °C
